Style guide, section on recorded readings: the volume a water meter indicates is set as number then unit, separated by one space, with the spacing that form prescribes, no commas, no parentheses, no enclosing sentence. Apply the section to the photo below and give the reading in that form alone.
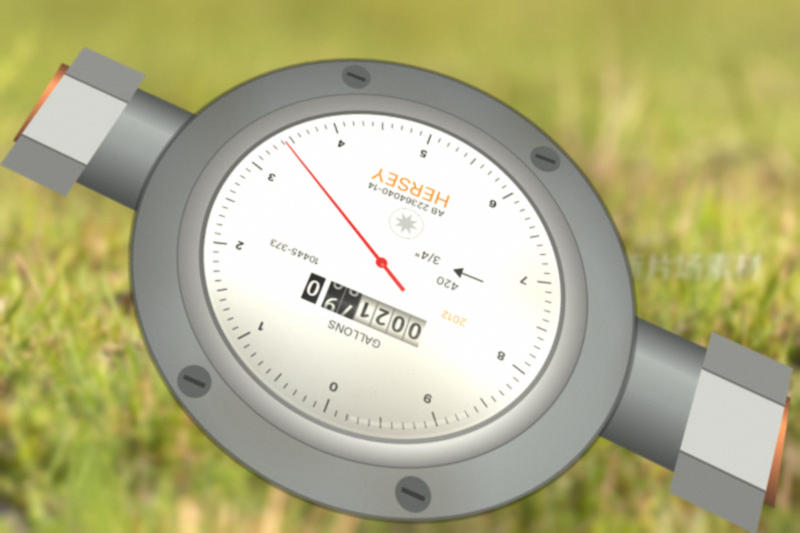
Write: 21793.4 gal
